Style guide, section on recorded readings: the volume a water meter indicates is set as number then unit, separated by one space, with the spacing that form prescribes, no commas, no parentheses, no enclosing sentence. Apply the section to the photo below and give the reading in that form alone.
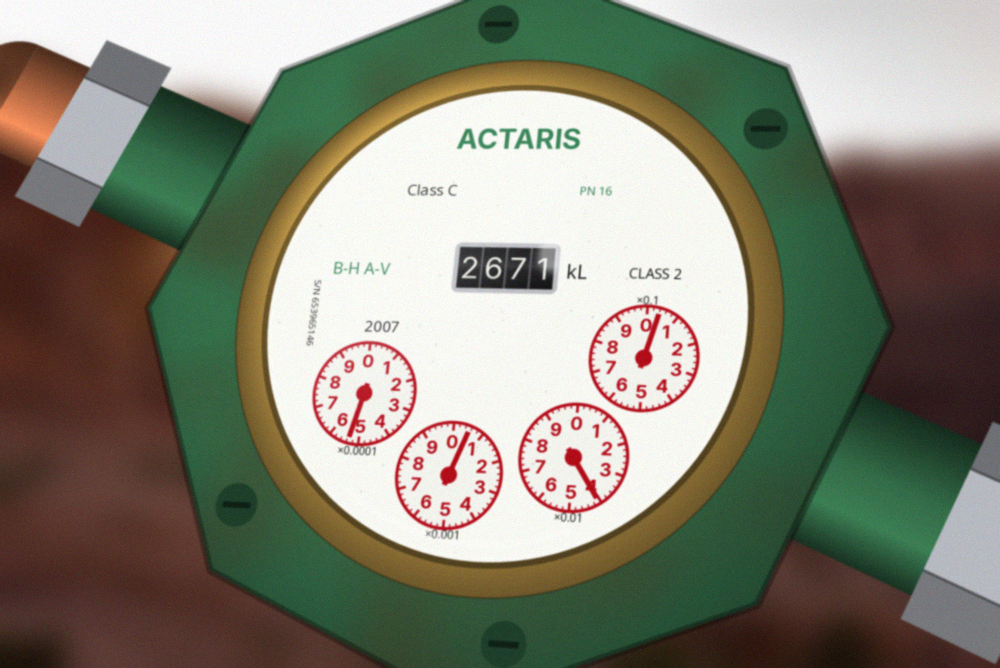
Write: 2671.0405 kL
